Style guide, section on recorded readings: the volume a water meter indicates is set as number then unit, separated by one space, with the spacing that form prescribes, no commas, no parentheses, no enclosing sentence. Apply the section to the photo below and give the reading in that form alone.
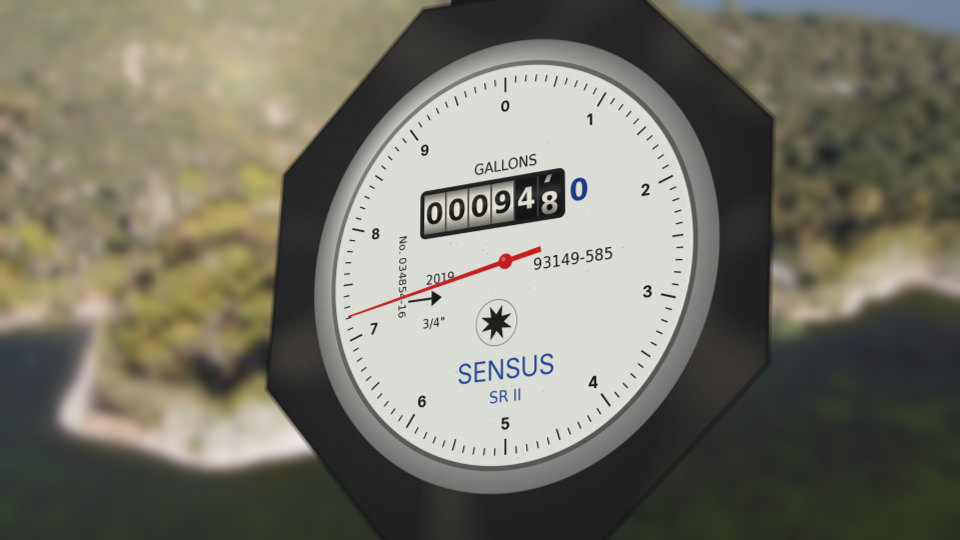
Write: 9477.2 gal
